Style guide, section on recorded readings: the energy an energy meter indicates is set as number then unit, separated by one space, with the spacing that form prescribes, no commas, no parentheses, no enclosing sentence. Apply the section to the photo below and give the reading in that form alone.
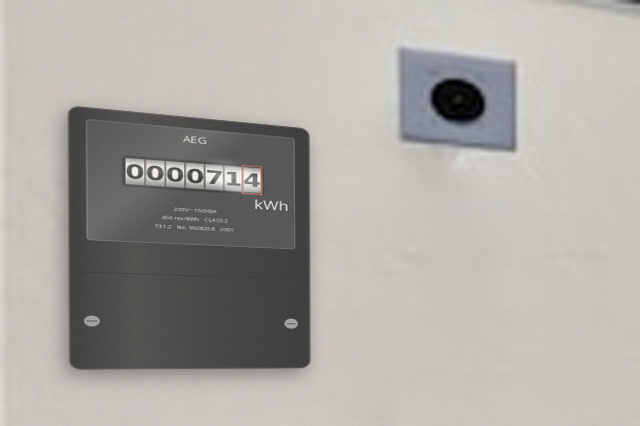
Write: 71.4 kWh
